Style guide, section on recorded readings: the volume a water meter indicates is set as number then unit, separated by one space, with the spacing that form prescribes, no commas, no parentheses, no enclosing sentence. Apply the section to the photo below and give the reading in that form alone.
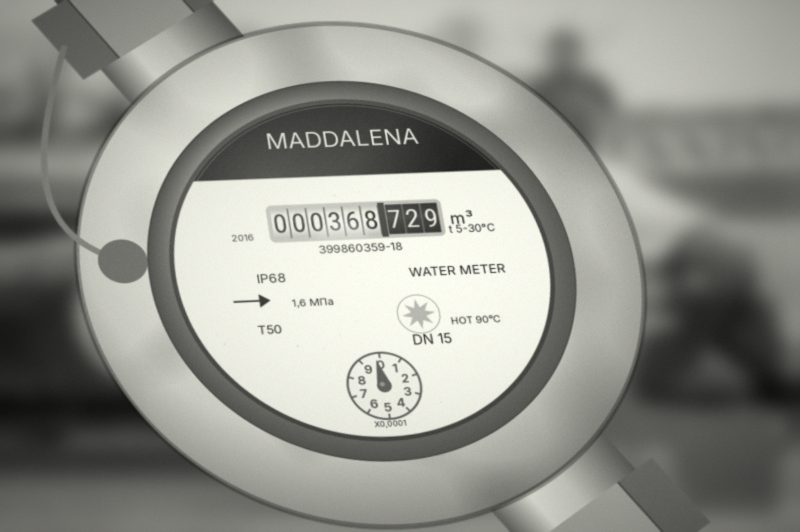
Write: 368.7289 m³
